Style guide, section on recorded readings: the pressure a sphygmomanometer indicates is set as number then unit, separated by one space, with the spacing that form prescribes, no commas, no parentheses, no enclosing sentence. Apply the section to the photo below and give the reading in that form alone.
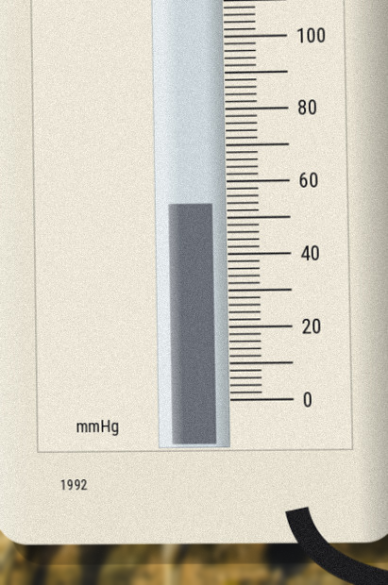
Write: 54 mmHg
